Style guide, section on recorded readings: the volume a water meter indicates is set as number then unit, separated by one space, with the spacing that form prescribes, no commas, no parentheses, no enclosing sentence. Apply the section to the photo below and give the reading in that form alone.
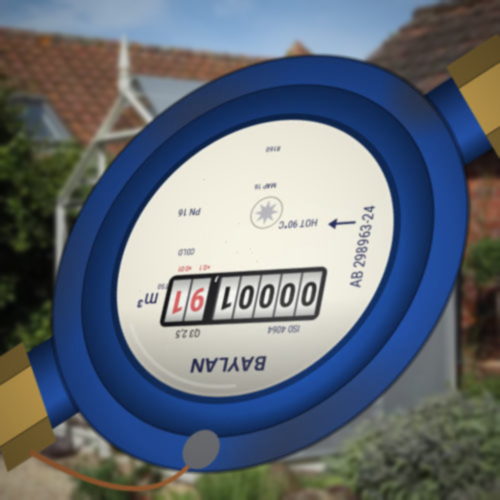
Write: 1.91 m³
